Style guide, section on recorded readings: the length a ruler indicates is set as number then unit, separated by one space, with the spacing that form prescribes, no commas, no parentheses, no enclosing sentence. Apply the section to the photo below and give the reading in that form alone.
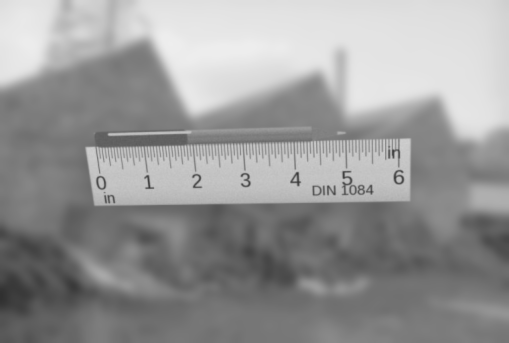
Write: 5 in
